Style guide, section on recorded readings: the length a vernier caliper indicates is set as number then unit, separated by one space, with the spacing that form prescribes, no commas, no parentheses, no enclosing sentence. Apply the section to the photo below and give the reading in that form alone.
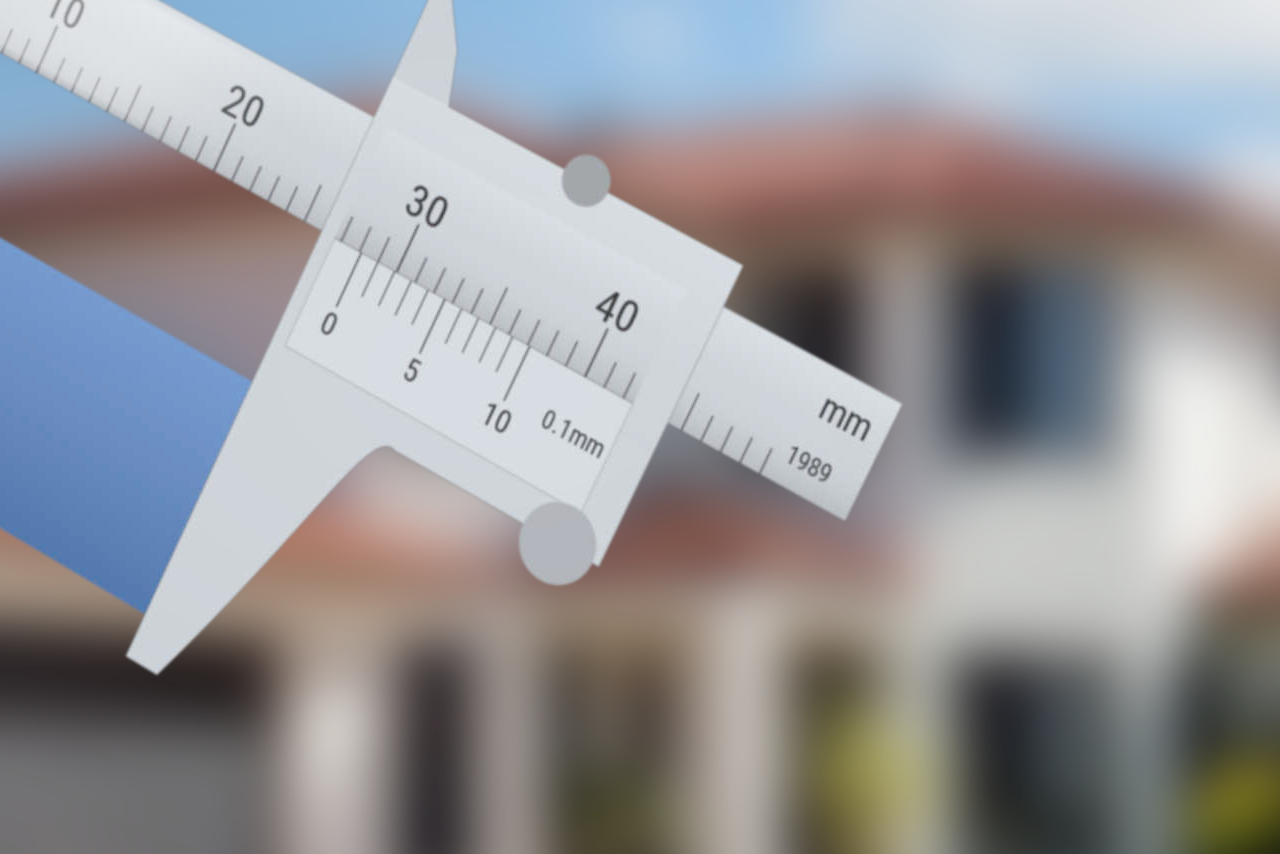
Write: 28.1 mm
